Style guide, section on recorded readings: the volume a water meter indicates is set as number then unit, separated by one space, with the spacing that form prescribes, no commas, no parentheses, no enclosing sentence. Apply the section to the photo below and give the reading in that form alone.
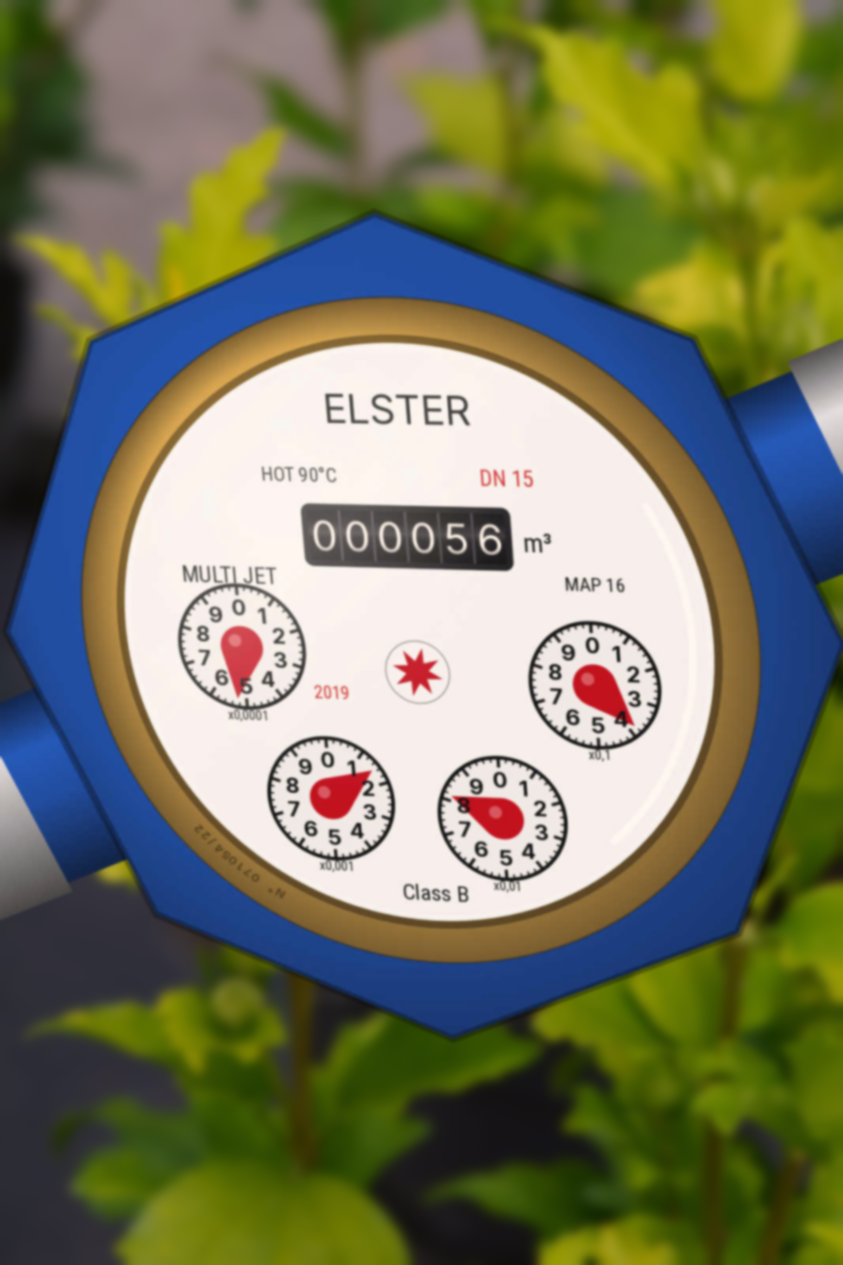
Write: 56.3815 m³
